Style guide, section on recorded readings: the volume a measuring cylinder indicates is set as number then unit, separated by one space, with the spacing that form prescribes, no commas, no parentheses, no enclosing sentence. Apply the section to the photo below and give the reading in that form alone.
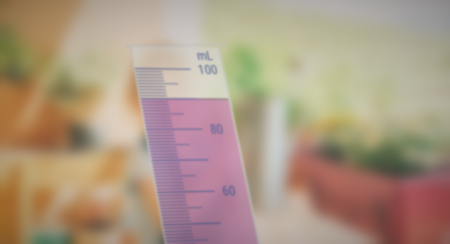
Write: 90 mL
